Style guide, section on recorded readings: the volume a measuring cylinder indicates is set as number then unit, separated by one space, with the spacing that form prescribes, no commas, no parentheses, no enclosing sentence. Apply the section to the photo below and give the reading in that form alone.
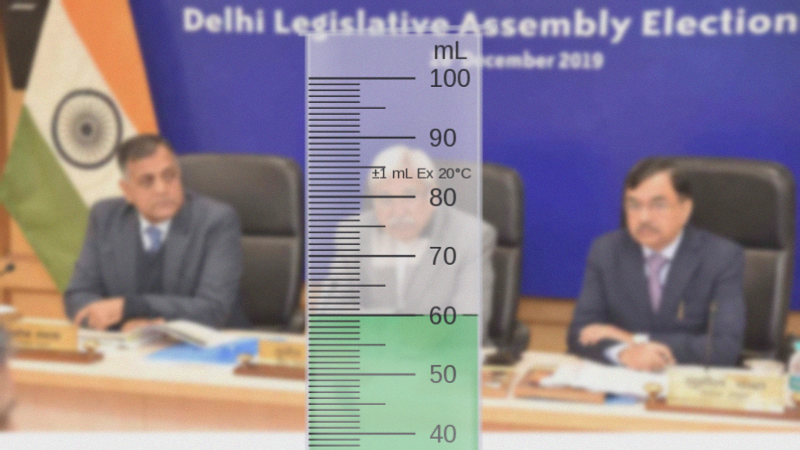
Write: 60 mL
